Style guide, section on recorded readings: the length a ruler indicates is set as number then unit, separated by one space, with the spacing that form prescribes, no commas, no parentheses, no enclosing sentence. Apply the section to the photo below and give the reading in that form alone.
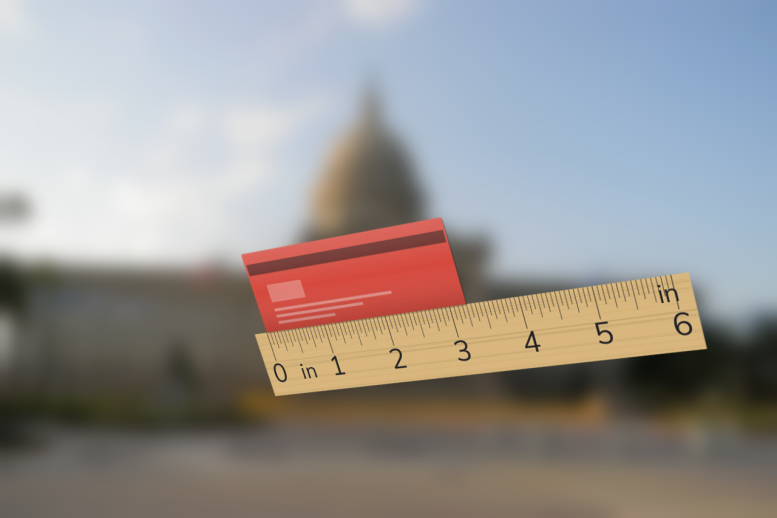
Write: 3.25 in
